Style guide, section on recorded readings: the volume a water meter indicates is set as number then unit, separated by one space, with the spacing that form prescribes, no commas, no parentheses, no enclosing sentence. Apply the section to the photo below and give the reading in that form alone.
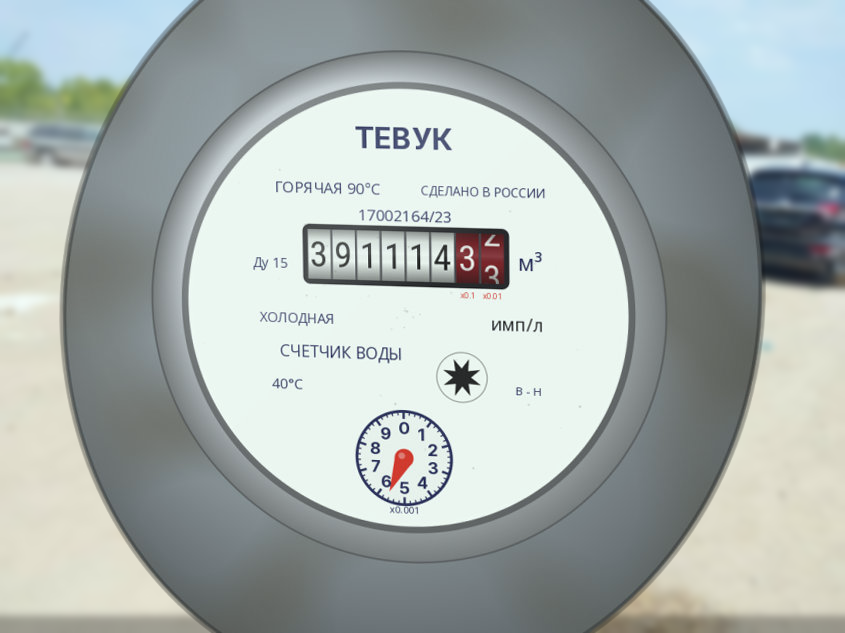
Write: 391114.325 m³
